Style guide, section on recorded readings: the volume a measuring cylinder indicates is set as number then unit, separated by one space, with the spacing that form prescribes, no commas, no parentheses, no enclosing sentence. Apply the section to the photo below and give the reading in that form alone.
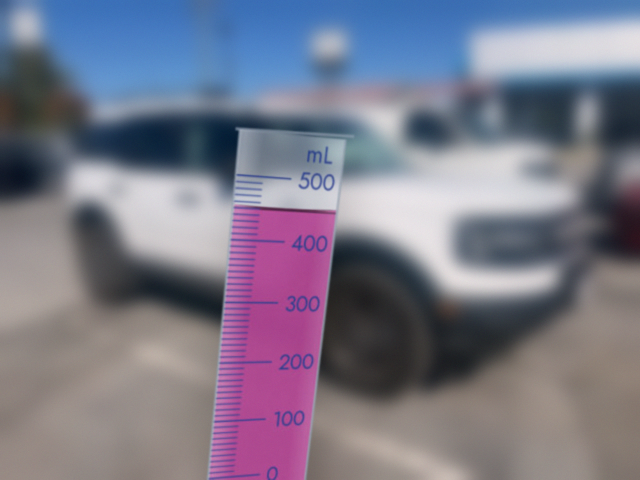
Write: 450 mL
